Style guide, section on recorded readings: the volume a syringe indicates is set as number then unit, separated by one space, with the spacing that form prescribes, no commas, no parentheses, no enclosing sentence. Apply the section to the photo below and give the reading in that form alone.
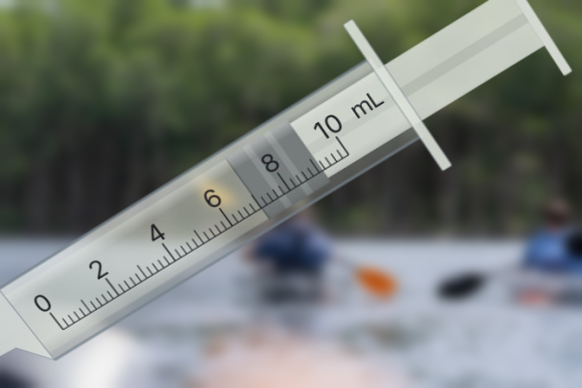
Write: 7 mL
